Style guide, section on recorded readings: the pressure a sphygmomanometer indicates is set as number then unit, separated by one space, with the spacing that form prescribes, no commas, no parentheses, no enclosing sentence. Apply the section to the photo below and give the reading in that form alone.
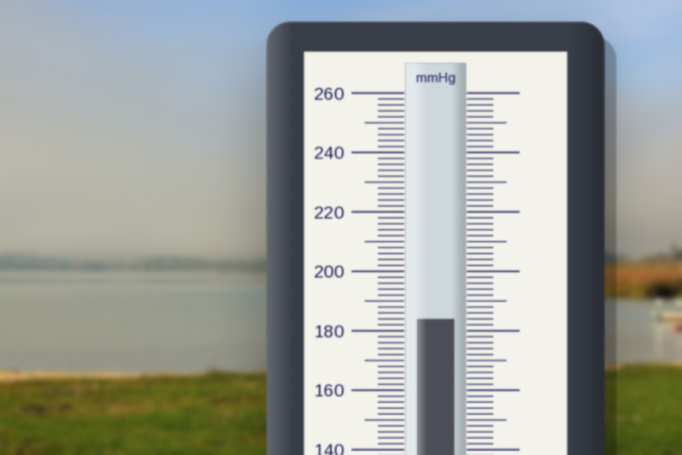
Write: 184 mmHg
